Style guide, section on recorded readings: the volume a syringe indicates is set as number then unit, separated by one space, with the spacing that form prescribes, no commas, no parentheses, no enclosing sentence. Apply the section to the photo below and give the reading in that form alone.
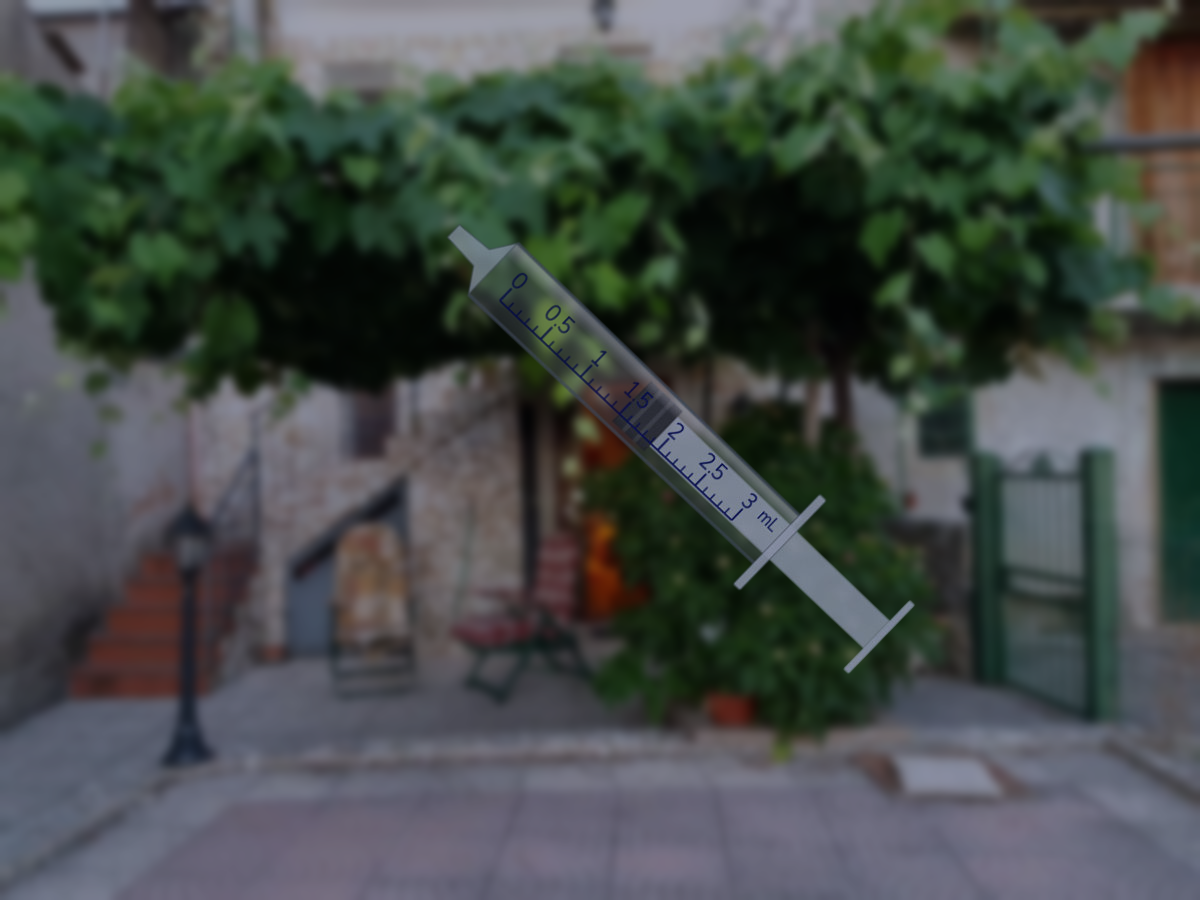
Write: 1.5 mL
